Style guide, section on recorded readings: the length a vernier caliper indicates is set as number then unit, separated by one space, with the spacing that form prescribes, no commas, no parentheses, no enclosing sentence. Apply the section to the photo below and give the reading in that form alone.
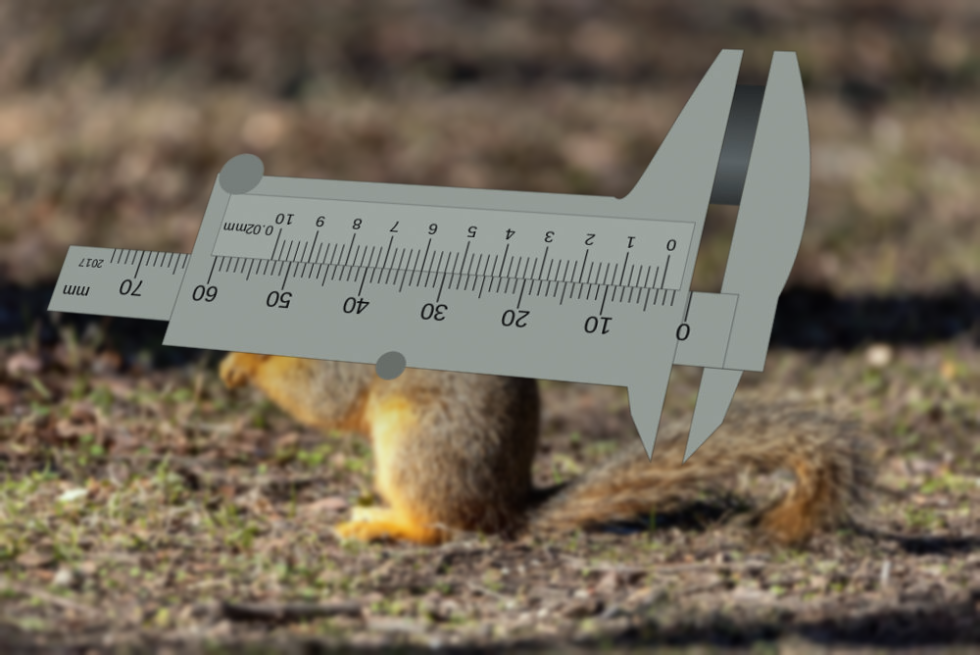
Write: 3.6 mm
